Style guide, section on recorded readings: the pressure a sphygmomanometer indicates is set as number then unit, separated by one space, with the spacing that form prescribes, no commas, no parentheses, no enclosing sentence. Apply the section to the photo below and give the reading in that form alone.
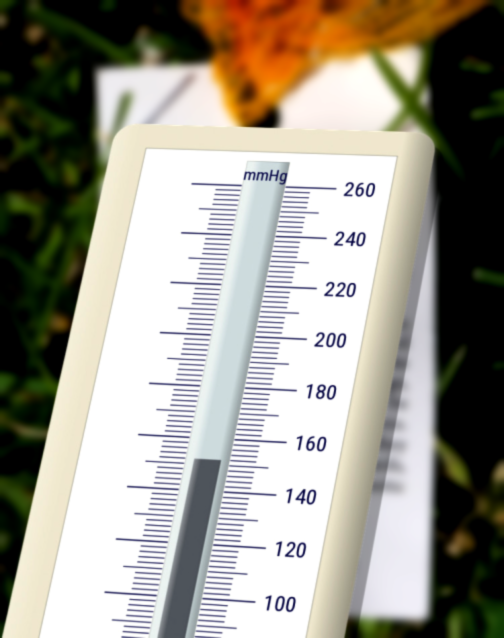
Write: 152 mmHg
